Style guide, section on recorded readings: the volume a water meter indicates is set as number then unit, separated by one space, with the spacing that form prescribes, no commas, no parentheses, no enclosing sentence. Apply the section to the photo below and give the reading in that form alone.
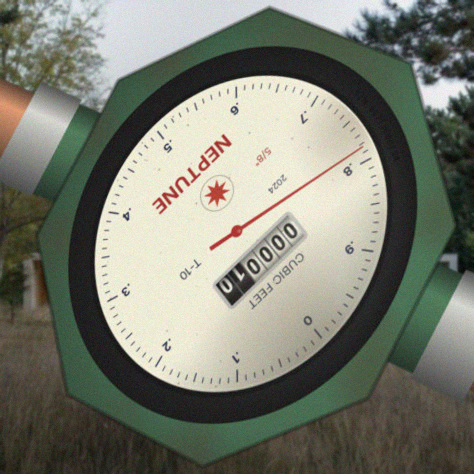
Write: 9.78 ft³
